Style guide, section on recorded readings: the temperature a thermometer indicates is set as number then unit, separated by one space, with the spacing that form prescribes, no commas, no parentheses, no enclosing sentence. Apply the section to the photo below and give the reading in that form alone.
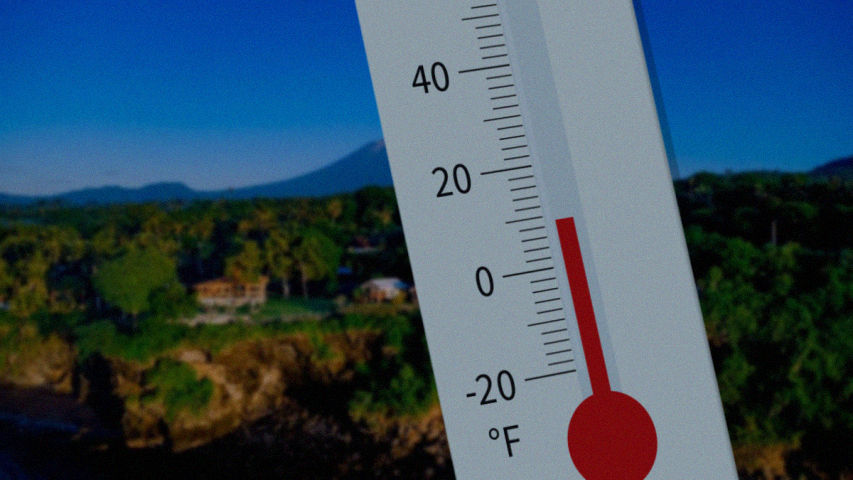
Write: 9 °F
